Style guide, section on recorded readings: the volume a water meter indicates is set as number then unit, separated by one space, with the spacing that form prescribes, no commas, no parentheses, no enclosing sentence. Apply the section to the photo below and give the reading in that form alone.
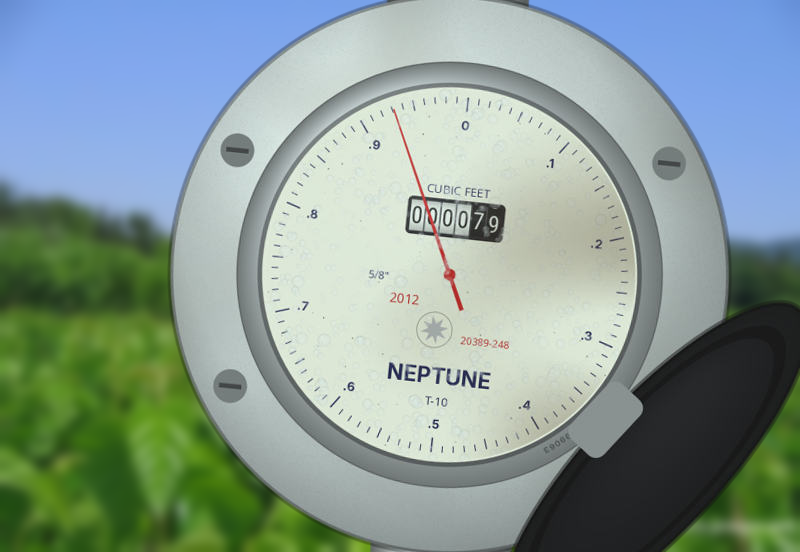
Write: 78.93 ft³
